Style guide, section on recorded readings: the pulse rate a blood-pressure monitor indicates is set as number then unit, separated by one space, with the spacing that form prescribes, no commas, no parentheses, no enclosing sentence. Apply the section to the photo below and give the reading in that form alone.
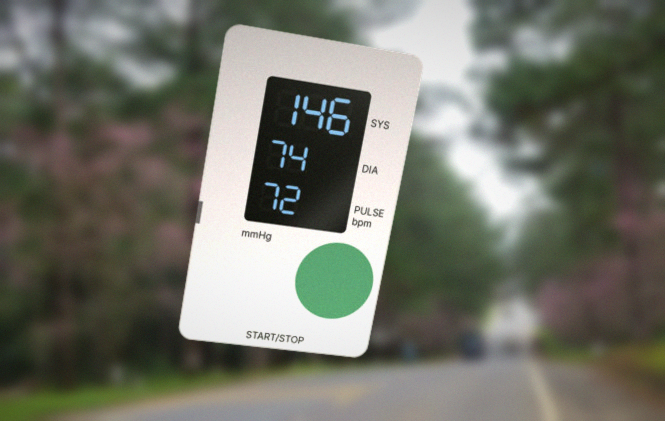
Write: 72 bpm
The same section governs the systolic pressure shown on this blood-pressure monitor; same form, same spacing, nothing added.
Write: 146 mmHg
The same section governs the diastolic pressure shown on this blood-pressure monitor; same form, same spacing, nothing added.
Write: 74 mmHg
